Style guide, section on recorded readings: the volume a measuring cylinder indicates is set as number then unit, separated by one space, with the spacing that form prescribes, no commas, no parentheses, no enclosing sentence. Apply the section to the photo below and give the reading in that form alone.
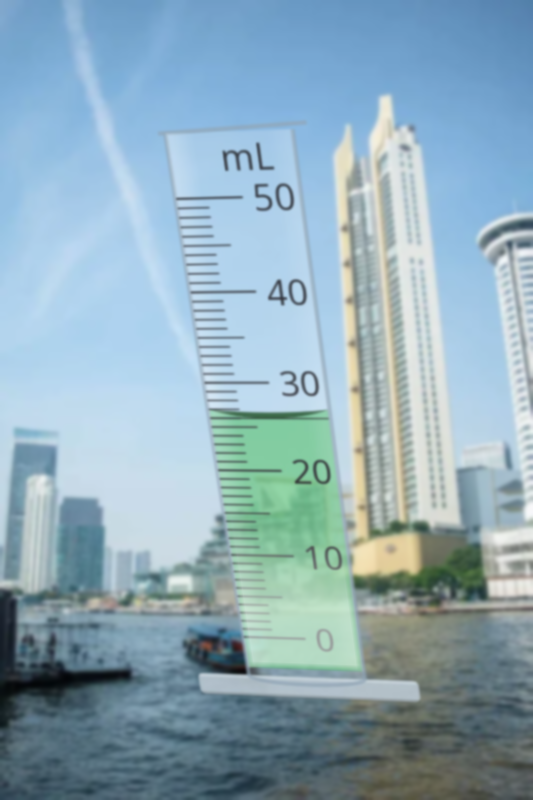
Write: 26 mL
